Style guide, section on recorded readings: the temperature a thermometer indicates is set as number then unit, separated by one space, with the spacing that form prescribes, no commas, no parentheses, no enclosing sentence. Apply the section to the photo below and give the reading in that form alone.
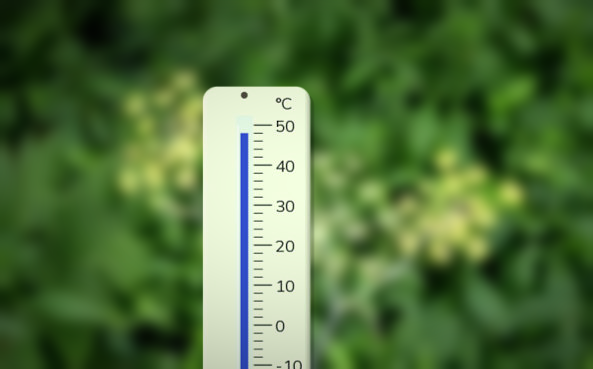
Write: 48 °C
